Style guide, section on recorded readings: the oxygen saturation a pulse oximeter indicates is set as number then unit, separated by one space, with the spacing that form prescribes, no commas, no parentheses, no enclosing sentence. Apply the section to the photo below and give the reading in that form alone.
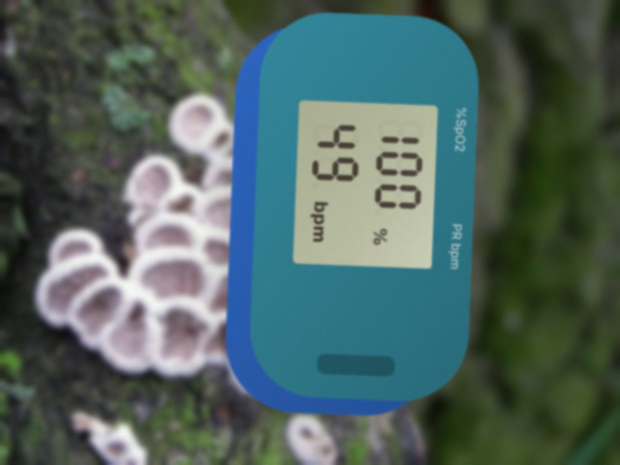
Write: 100 %
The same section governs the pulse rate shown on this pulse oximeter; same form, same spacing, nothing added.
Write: 49 bpm
